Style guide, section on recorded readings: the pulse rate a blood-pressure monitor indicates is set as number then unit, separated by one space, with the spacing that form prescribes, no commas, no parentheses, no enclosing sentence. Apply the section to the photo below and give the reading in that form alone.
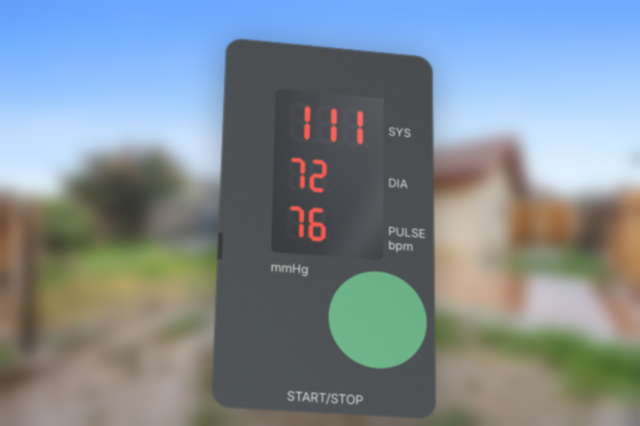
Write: 76 bpm
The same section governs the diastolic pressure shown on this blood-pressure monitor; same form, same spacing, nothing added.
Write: 72 mmHg
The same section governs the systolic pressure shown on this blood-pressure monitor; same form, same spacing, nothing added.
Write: 111 mmHg
